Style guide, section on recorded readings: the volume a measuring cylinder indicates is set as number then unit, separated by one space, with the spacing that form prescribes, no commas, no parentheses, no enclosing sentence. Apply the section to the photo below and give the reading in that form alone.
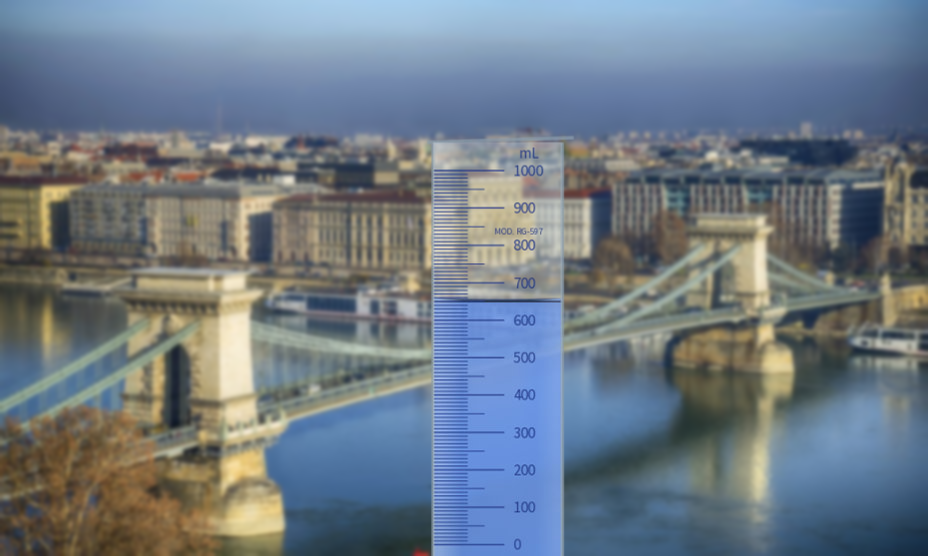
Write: 650 mL
